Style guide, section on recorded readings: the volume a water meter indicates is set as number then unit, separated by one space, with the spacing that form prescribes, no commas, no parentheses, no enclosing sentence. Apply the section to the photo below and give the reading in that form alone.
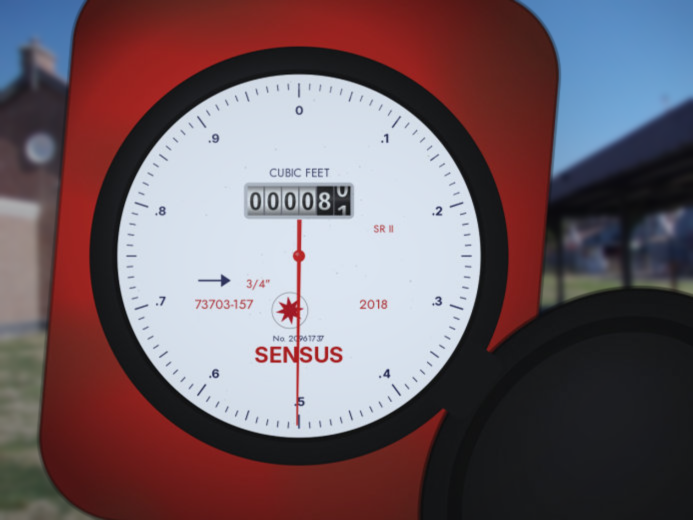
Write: 80.50 ft³
